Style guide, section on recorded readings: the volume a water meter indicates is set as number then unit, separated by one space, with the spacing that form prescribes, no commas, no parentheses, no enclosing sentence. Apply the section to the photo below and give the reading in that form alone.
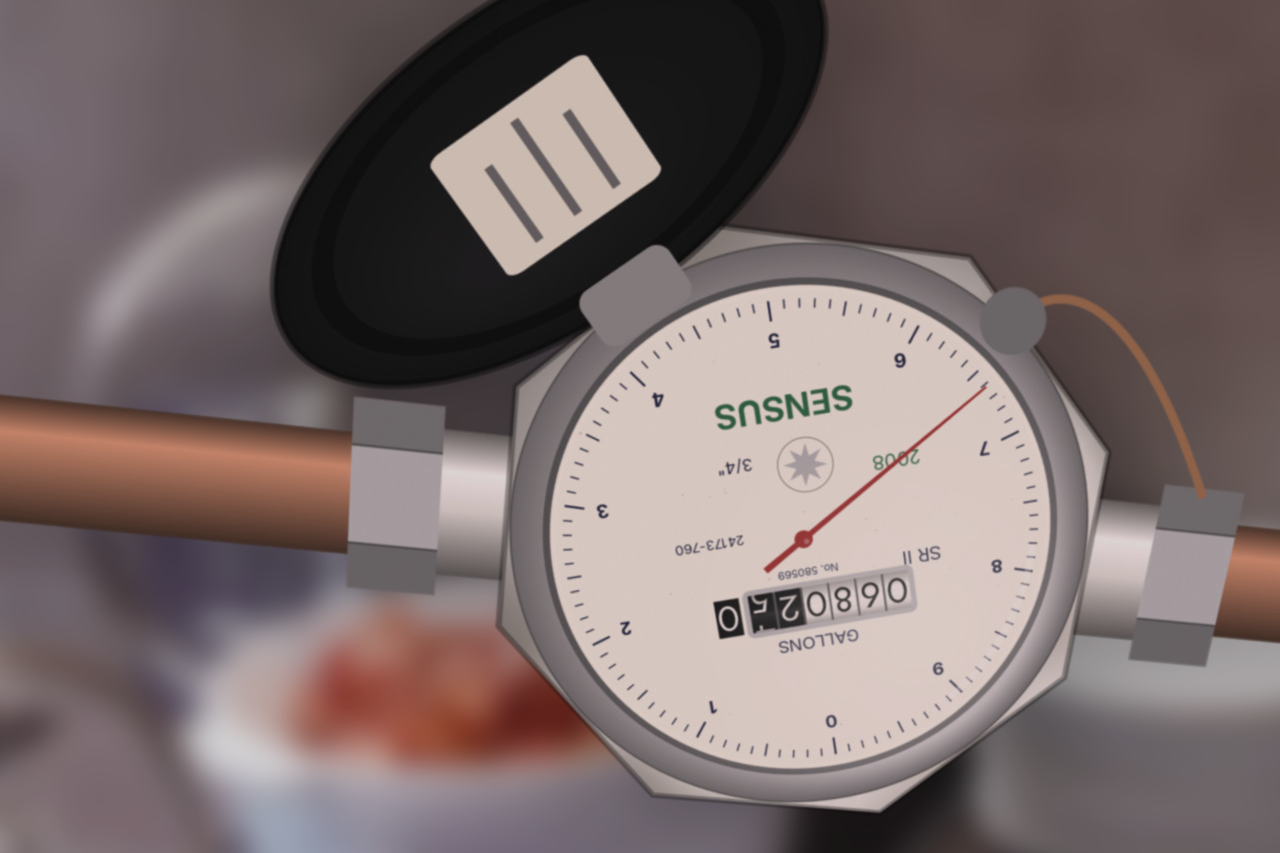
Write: 680246.6 gal
